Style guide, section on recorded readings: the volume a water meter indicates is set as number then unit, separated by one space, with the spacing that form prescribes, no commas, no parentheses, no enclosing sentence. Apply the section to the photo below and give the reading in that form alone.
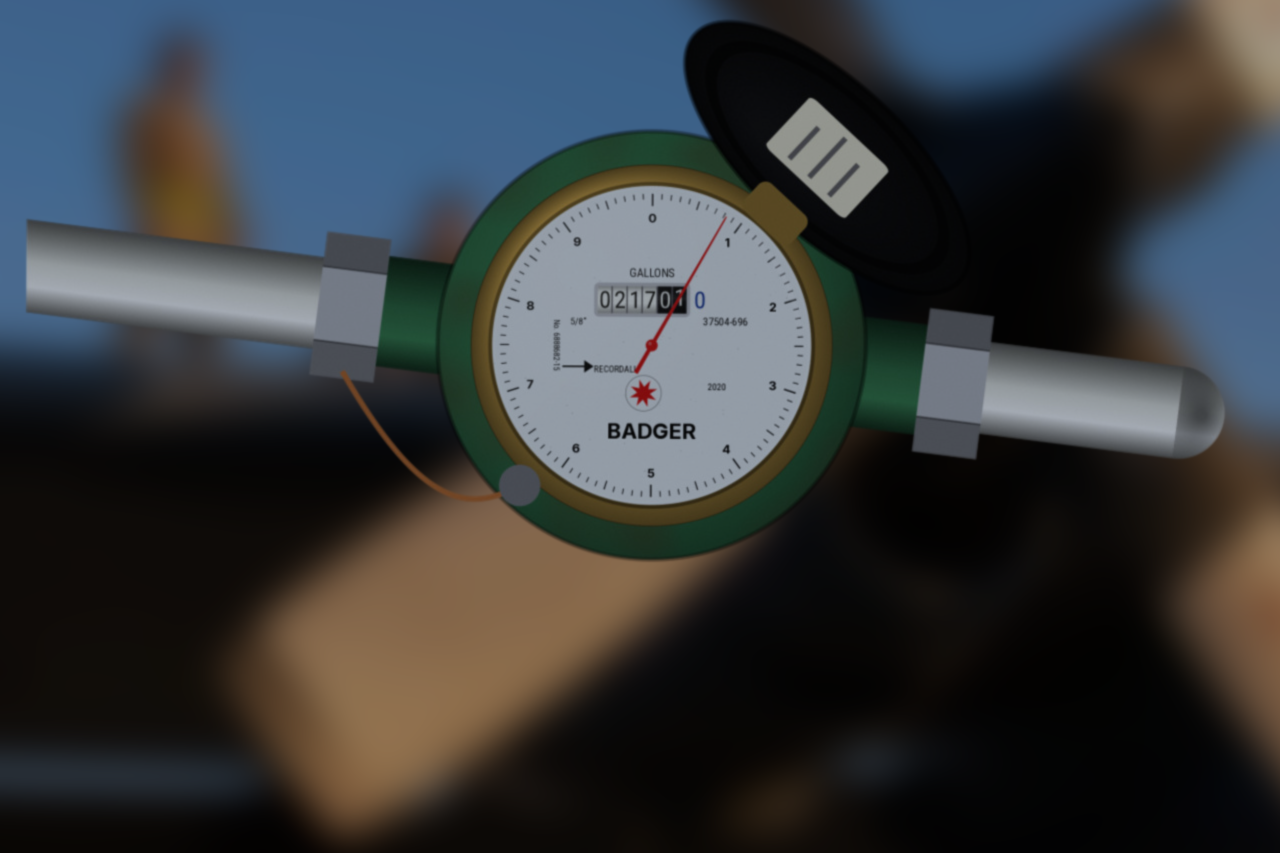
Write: 217010.8 gal
